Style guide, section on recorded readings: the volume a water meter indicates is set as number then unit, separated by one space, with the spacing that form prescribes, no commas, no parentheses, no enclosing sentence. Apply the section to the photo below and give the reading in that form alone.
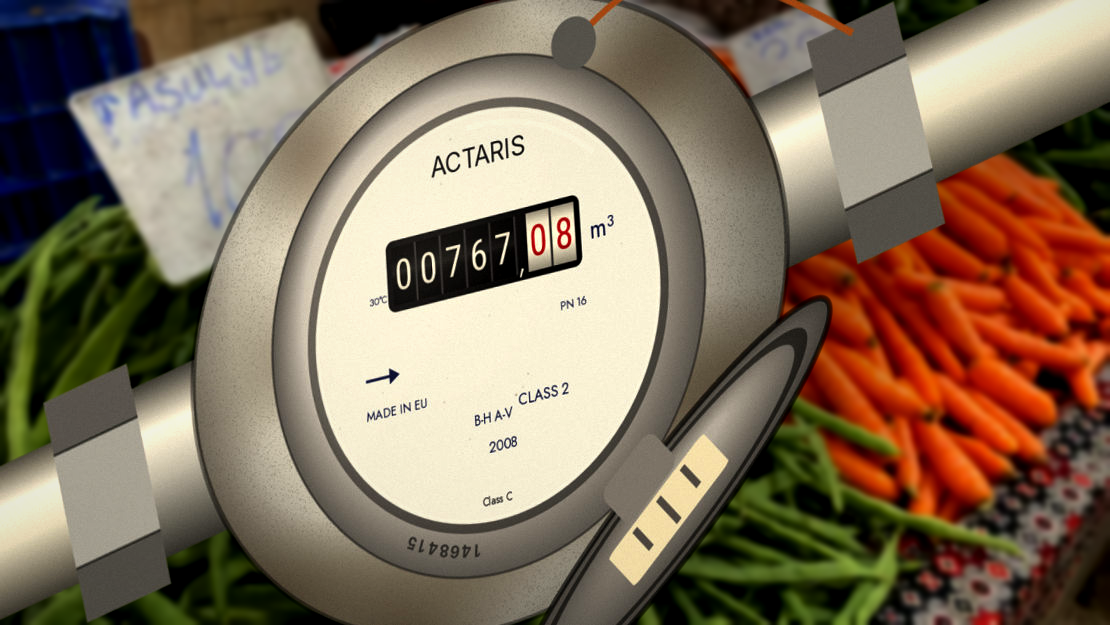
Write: 767.08 m³
